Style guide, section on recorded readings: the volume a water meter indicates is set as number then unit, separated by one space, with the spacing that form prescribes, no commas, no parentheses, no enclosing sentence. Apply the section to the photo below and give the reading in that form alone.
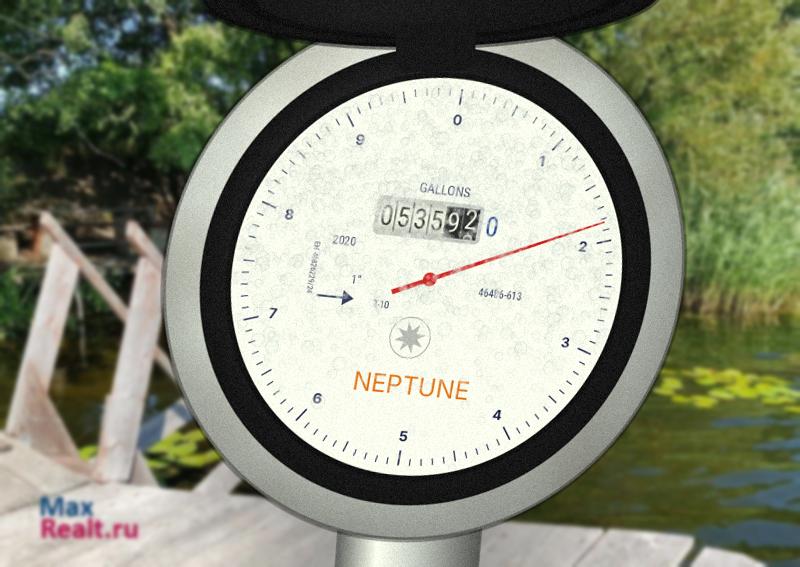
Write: 535921.8 gal
